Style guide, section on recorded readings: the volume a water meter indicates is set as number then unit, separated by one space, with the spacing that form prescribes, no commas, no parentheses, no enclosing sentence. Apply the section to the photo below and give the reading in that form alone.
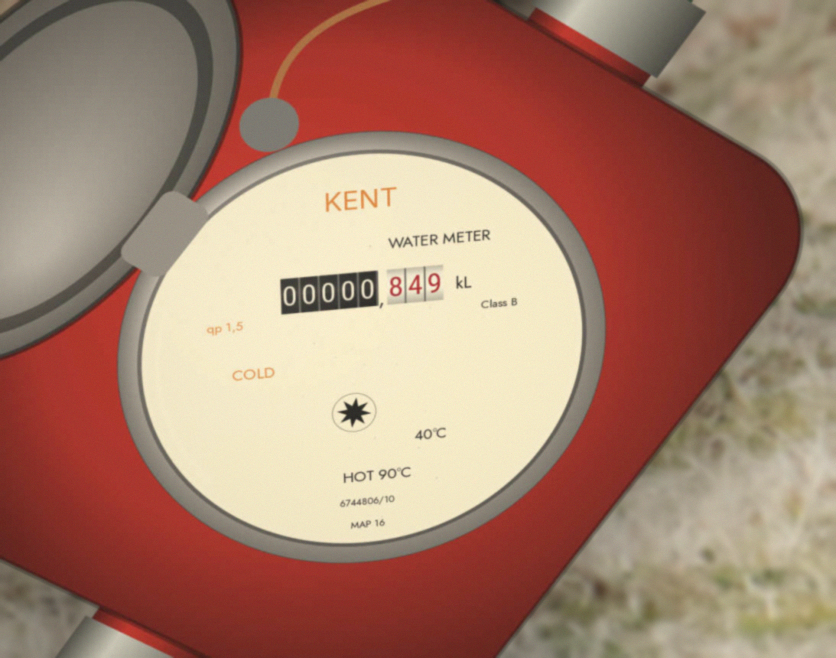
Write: 0.849 kL
